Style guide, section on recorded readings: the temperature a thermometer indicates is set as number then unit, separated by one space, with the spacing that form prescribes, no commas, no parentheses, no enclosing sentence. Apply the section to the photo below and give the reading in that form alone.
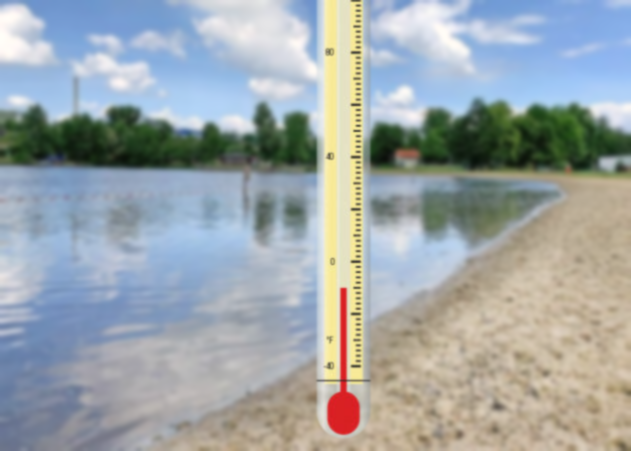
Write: -10 °F
